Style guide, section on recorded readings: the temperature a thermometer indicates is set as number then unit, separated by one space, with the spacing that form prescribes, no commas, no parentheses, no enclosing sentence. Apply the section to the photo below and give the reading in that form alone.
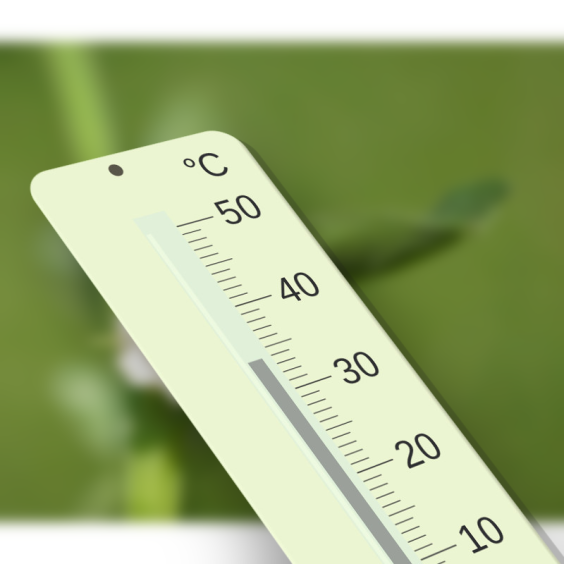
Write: 34 °C
